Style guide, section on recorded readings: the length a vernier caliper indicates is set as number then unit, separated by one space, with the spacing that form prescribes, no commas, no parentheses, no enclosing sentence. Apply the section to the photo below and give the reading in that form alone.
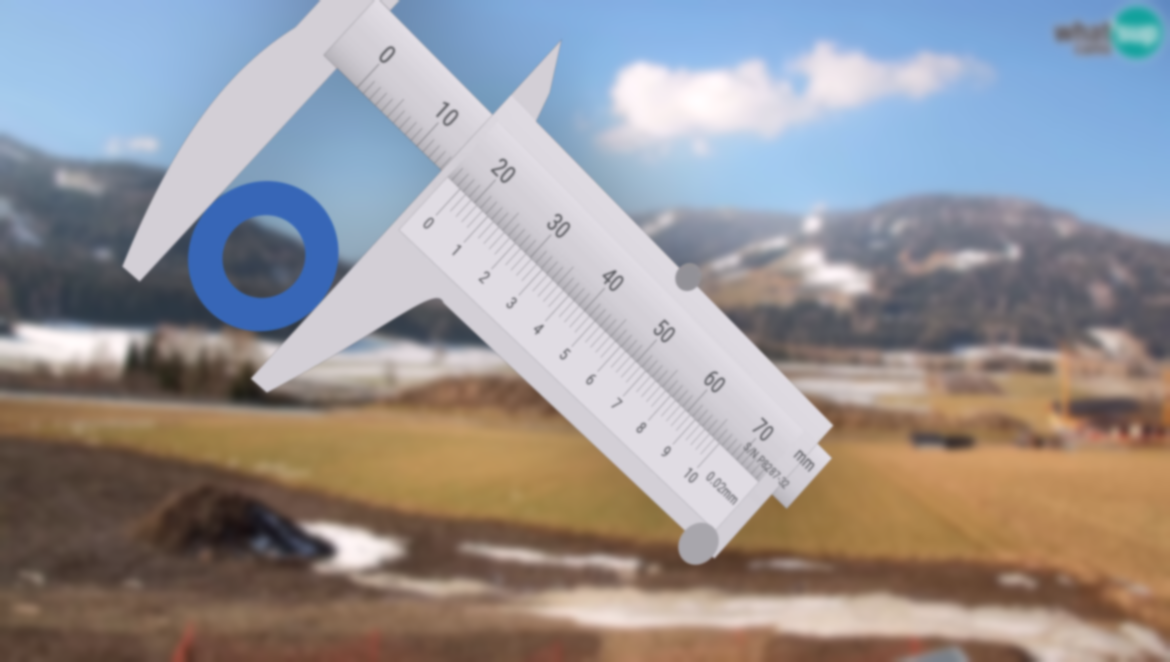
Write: 17.5 mm
